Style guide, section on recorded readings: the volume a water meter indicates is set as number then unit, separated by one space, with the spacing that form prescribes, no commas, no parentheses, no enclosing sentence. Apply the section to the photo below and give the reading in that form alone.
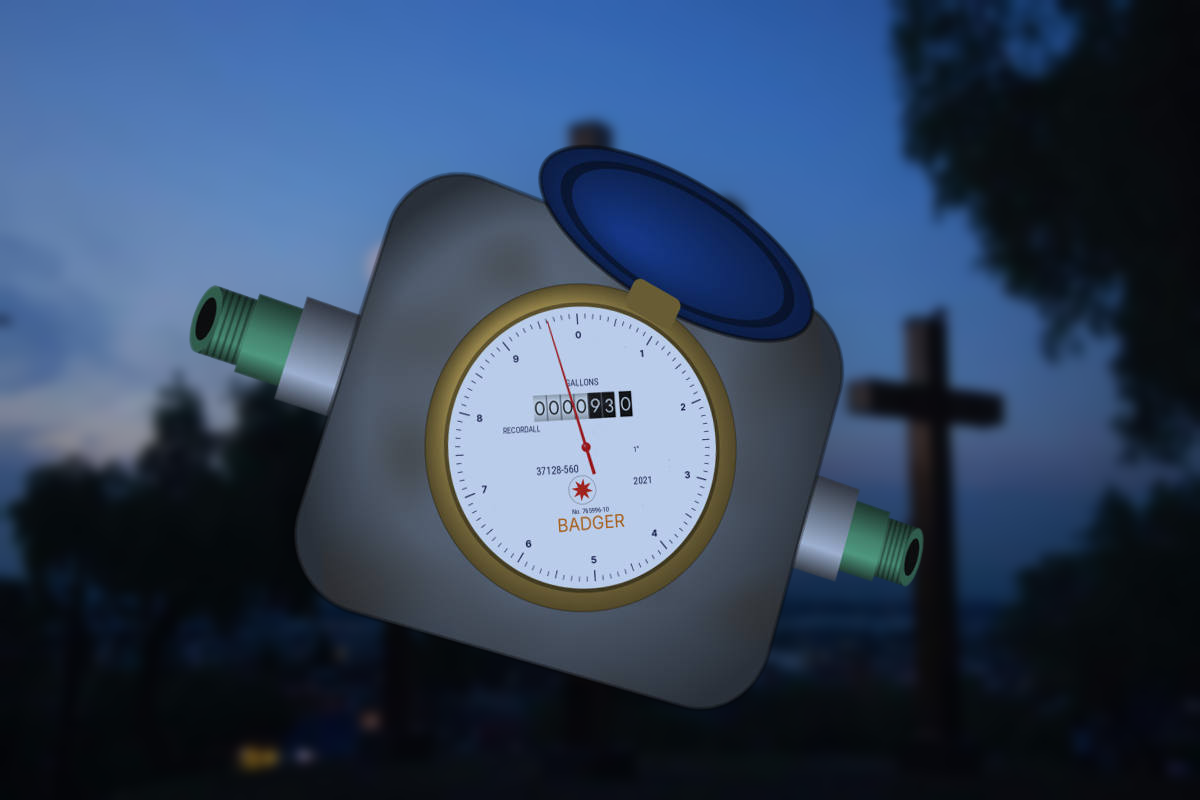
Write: 929.6 gal
